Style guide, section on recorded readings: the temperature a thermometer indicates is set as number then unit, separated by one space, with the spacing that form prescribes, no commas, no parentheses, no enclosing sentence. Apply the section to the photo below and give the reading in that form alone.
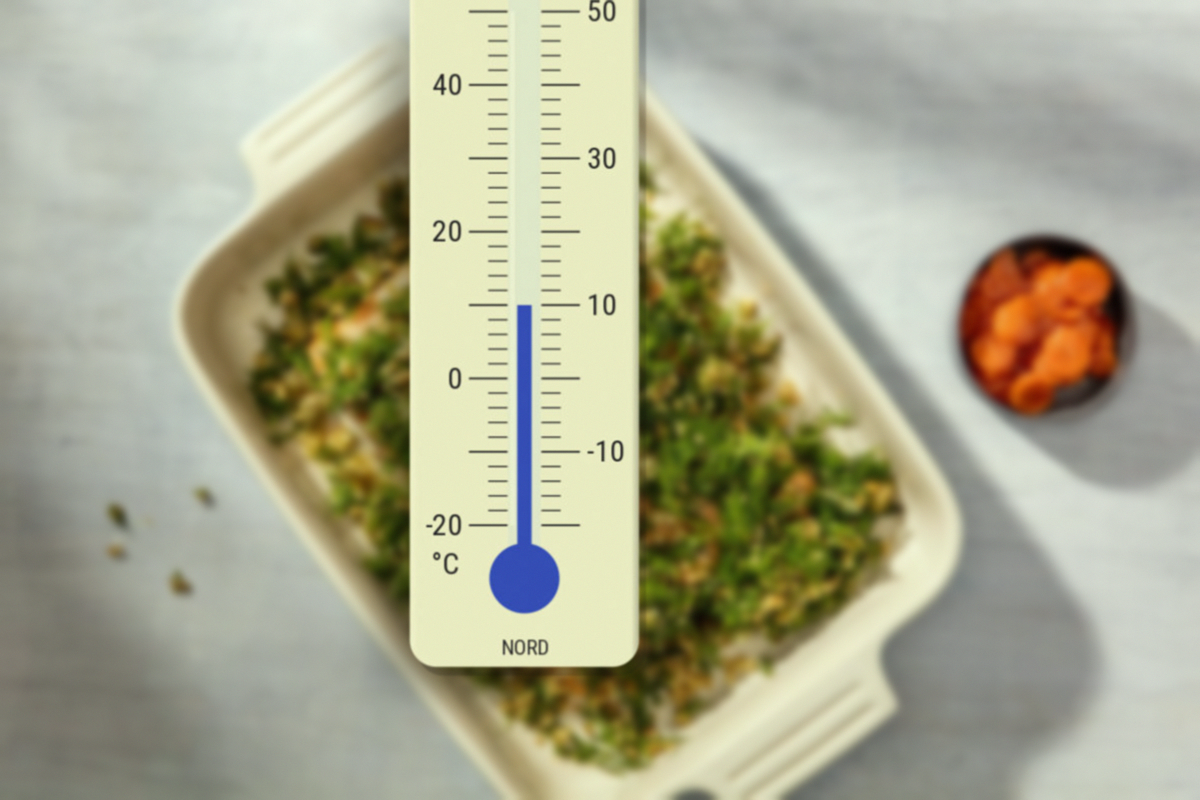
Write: 10 °C
